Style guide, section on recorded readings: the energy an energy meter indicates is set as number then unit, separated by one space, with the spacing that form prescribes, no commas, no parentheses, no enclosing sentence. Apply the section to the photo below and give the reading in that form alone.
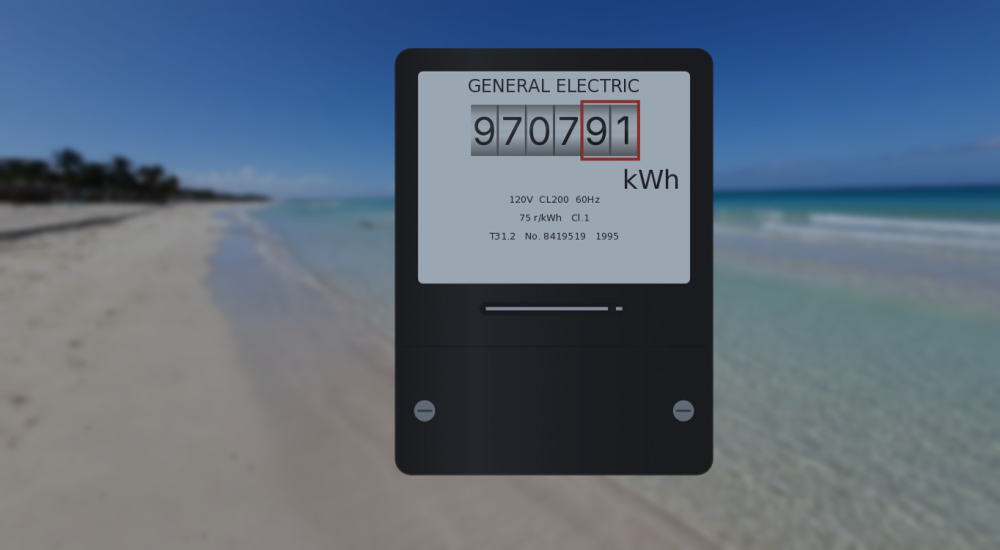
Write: 9707.91 kWh
